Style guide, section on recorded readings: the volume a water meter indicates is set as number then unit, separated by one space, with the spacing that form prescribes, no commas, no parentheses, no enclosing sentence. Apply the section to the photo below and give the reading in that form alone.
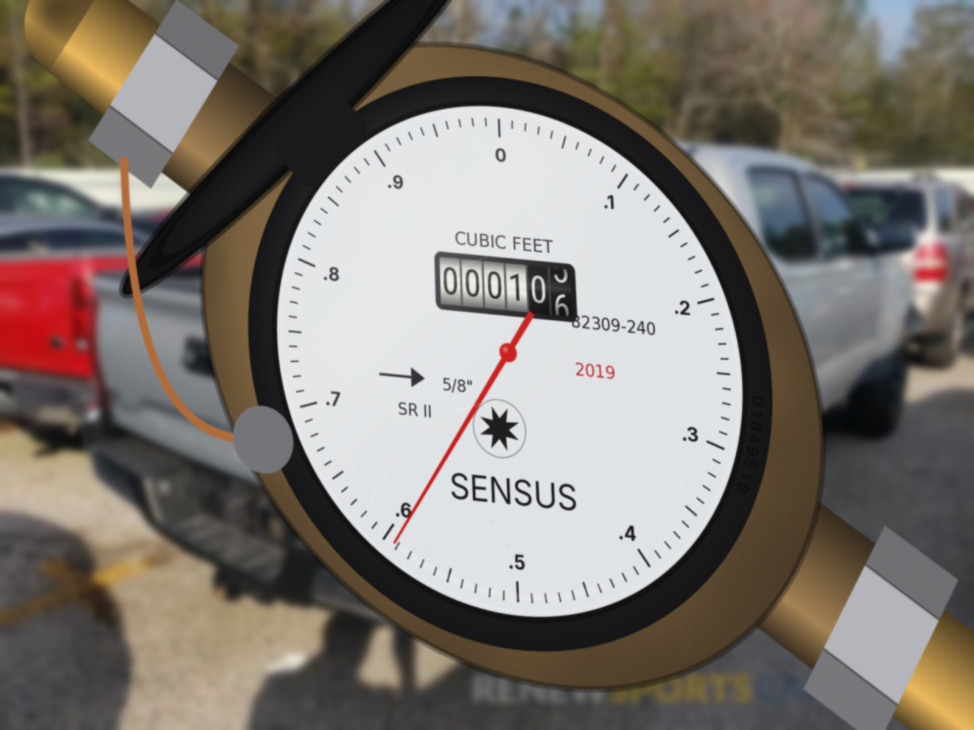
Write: 105.59 ft³
